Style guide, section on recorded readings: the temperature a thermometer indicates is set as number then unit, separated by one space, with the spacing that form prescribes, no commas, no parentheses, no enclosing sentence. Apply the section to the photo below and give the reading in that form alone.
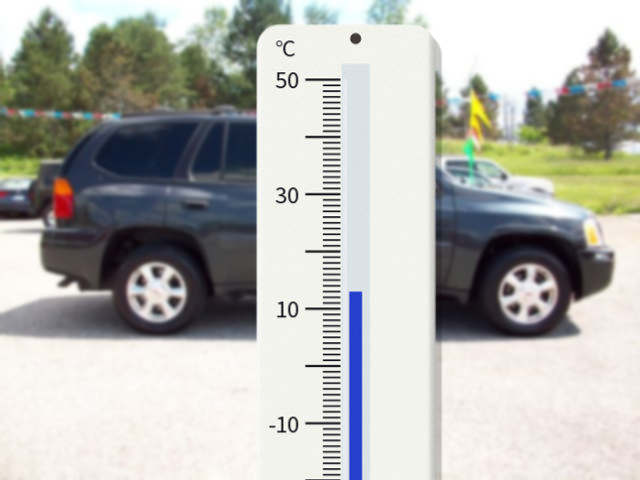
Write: 13 °C
